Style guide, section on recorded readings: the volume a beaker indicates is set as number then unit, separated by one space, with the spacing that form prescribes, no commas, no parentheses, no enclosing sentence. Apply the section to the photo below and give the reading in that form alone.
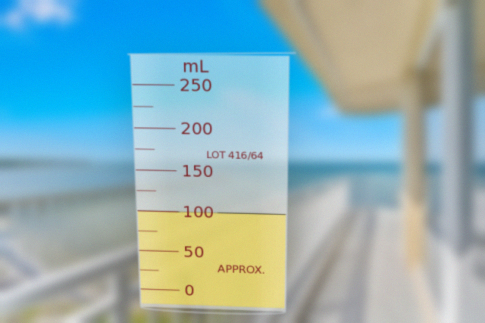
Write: 100 mL
